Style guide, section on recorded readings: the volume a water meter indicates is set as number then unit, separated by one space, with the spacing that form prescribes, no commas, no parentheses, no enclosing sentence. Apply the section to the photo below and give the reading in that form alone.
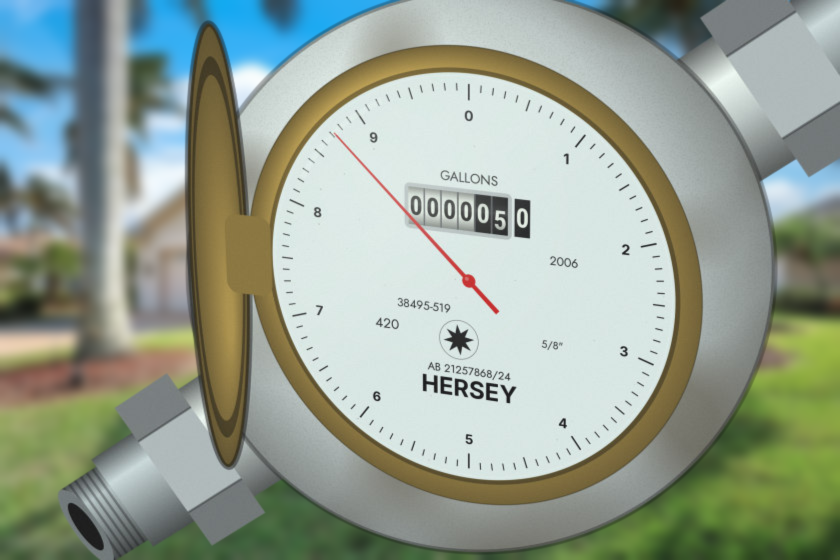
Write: 48.7 gal
